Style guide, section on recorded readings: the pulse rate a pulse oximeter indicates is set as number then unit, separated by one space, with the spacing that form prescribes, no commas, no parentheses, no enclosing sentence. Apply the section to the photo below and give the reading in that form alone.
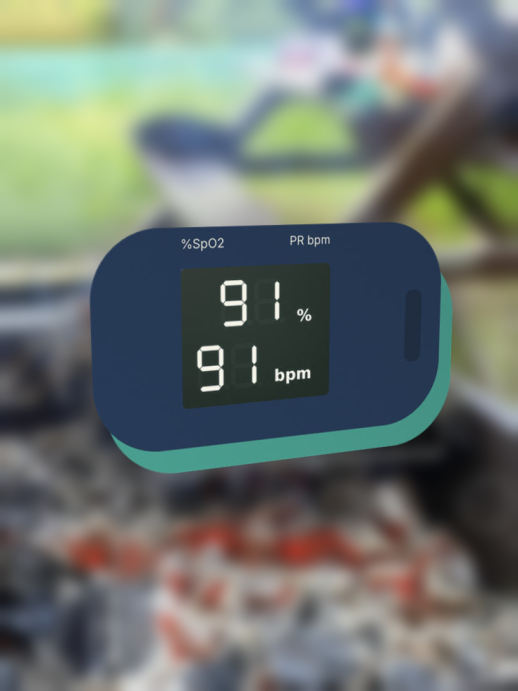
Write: 91 bpm
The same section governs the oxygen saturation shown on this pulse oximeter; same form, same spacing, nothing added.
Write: 91 %
